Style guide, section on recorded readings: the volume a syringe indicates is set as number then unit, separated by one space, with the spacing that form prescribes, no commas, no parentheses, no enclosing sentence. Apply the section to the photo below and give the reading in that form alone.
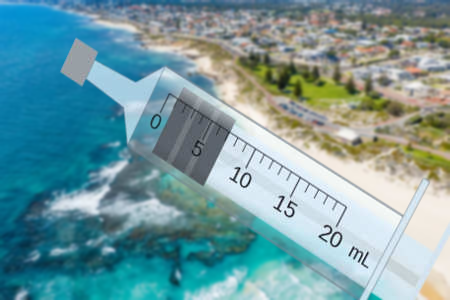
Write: 1 mL
